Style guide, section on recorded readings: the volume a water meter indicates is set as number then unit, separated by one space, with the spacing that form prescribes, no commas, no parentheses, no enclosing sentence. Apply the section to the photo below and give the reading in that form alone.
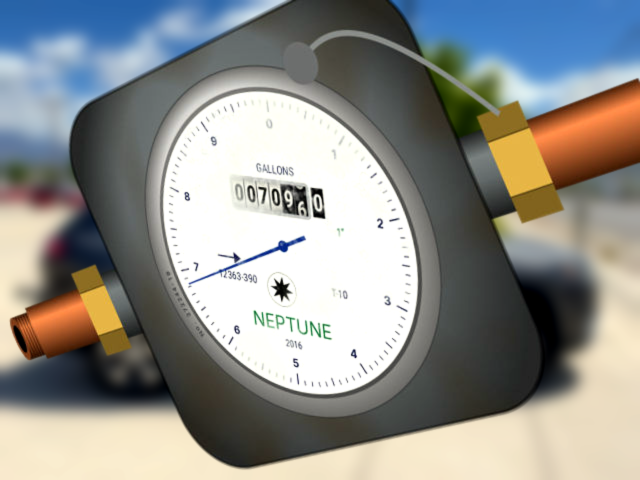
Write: 70956.8 gal
